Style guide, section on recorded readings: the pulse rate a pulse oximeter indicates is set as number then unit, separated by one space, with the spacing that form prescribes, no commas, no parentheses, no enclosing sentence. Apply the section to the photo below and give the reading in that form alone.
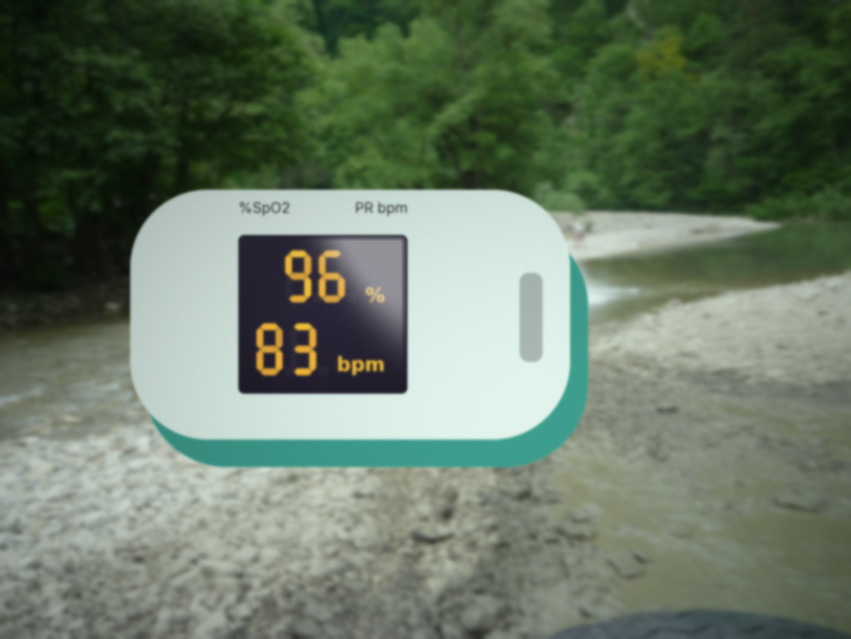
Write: 83 bpm
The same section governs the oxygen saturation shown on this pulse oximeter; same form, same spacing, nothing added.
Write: 96 %
